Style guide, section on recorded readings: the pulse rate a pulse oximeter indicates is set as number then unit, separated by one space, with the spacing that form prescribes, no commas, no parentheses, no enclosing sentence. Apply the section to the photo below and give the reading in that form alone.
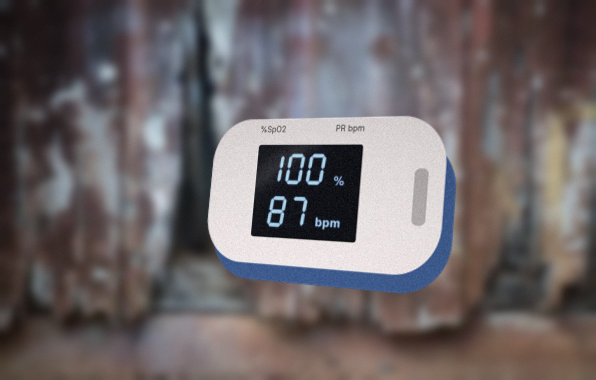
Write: 87 bpm
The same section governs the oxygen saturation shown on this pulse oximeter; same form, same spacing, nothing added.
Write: 100 %
